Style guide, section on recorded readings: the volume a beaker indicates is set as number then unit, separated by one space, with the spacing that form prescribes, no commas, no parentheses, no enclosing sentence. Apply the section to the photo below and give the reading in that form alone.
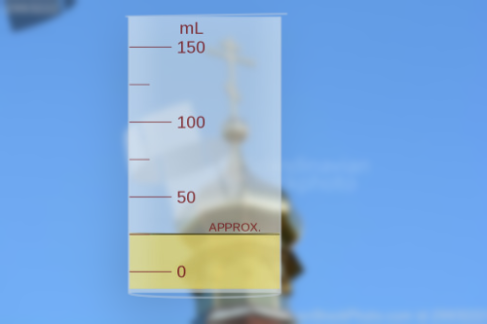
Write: 25 mL
